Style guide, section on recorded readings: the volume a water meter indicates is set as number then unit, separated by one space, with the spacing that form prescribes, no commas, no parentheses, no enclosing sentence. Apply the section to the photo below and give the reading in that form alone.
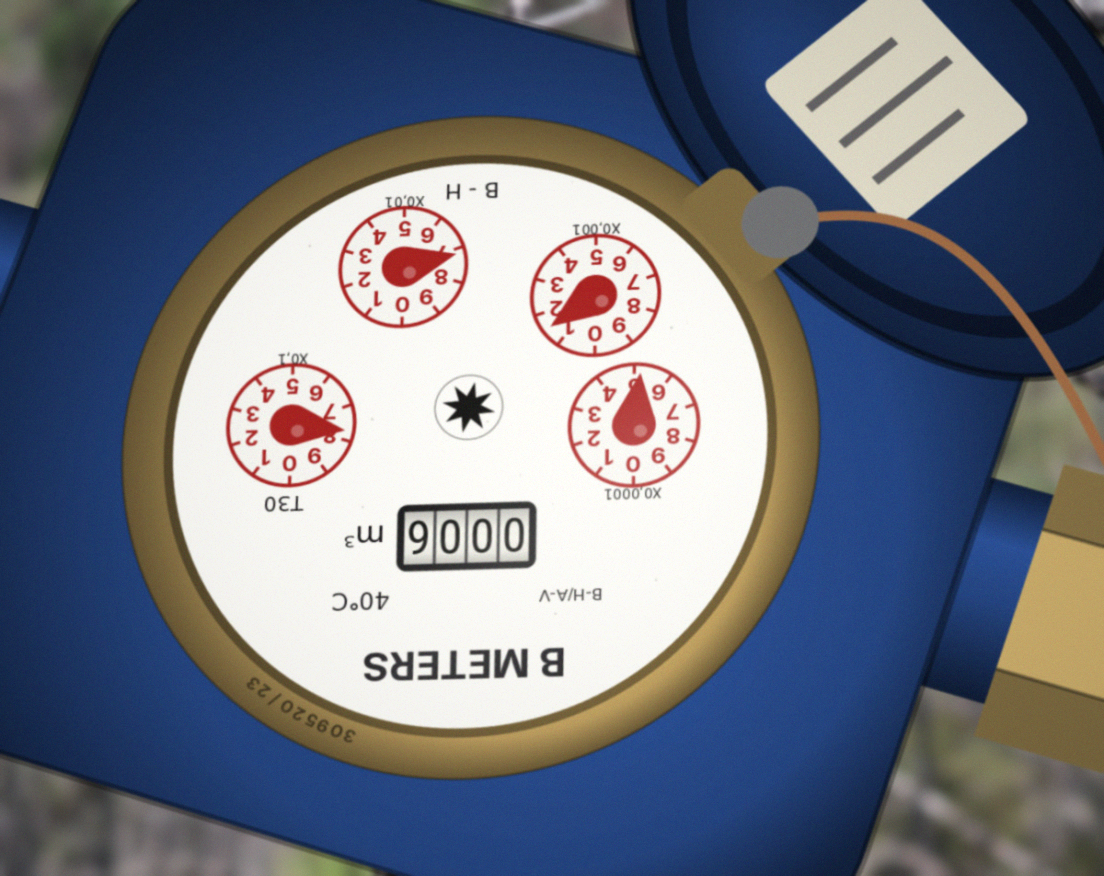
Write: 6.7715 m³
